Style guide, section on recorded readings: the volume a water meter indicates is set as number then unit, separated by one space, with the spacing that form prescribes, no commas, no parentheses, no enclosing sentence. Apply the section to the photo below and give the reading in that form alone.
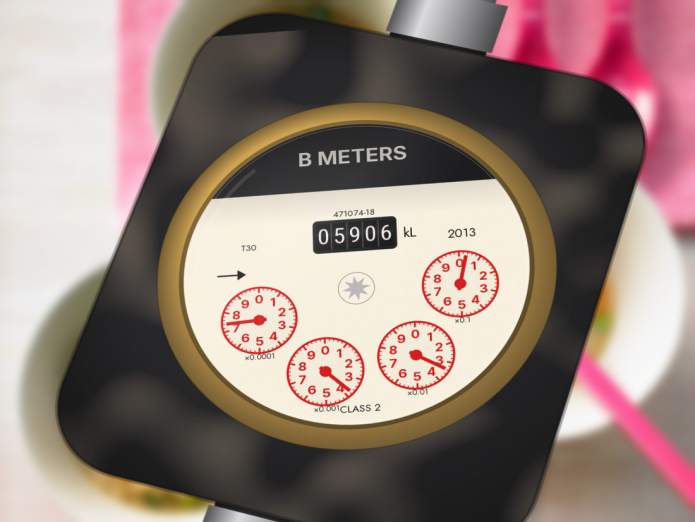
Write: 5906.0337 kL
